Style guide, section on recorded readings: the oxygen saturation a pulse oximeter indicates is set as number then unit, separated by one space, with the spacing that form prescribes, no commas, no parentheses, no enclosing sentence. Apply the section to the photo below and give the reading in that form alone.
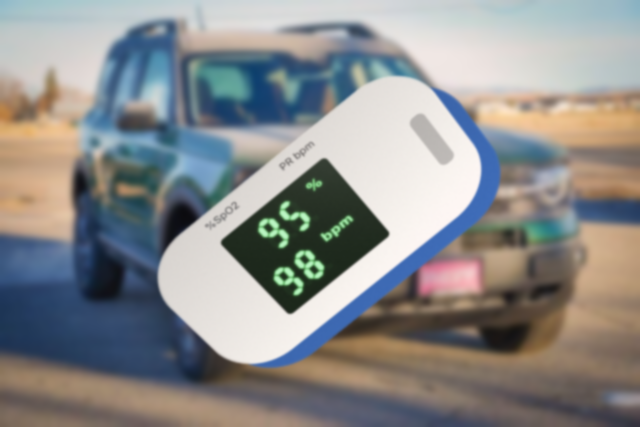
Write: 95 %
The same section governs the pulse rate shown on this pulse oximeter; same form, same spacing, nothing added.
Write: 98 bpm
